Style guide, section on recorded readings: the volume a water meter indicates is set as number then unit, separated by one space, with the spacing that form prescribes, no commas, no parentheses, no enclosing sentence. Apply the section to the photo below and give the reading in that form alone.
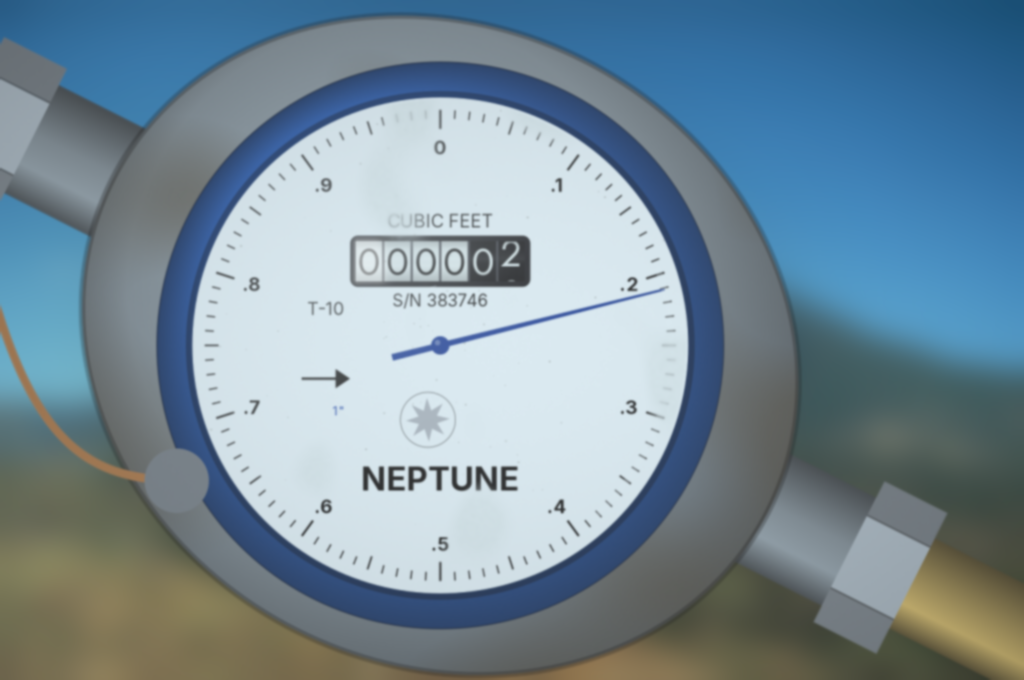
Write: 2.21 ft³
